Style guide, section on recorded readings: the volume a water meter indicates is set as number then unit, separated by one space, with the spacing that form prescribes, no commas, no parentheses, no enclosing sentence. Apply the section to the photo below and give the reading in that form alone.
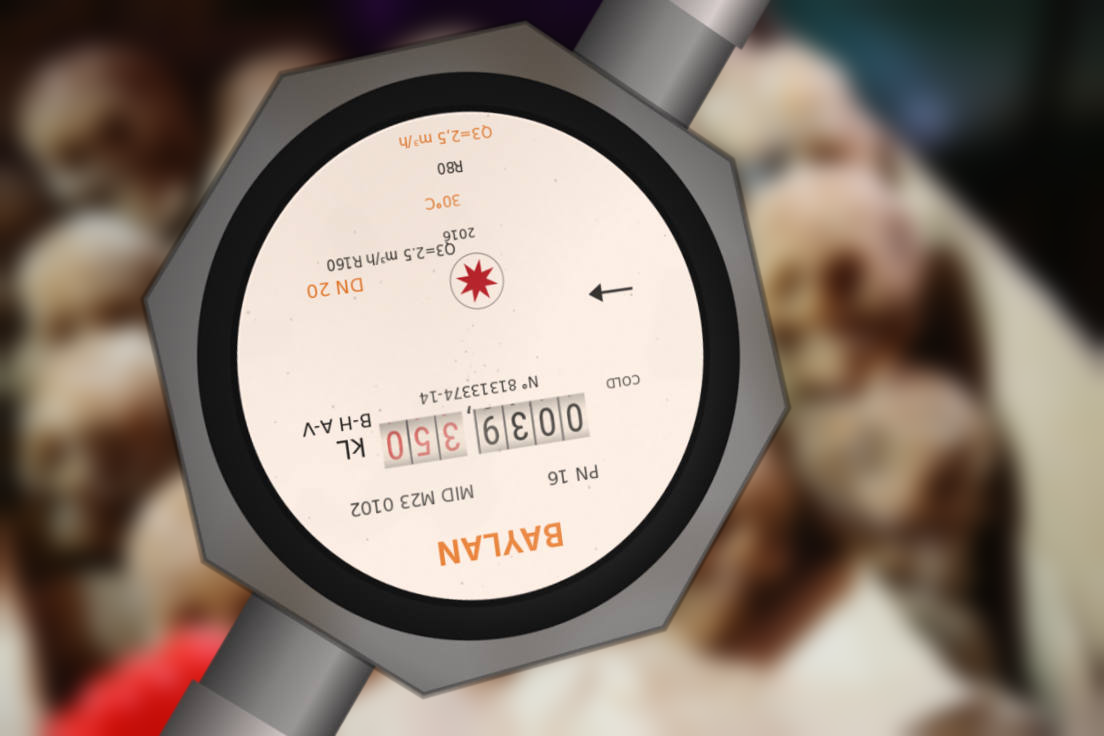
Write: 39.350 kL
